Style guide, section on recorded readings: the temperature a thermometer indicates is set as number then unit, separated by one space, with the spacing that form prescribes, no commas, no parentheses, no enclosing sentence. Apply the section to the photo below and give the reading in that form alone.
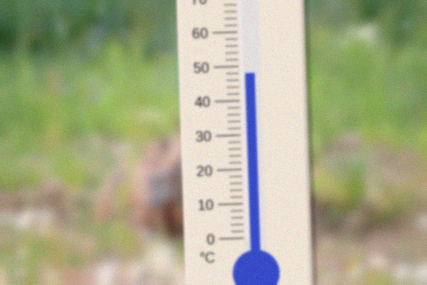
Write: 48 °C
